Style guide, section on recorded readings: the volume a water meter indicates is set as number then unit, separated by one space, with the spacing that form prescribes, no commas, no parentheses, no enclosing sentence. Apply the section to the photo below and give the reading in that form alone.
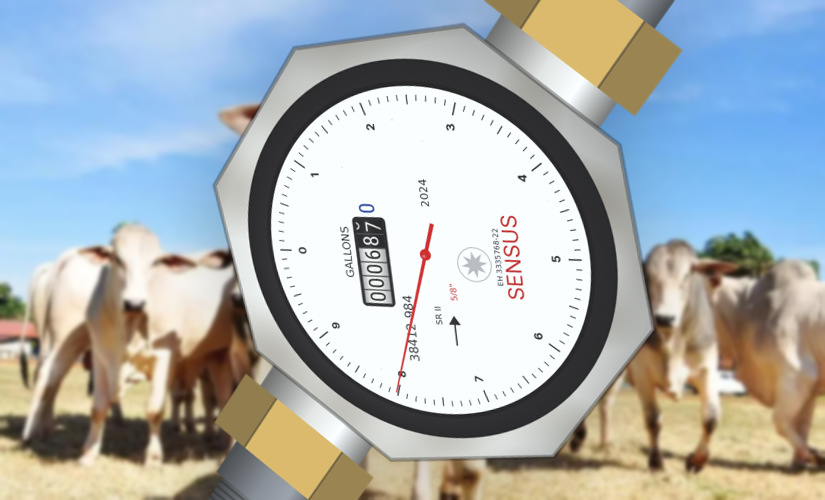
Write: 6868.0 gal
